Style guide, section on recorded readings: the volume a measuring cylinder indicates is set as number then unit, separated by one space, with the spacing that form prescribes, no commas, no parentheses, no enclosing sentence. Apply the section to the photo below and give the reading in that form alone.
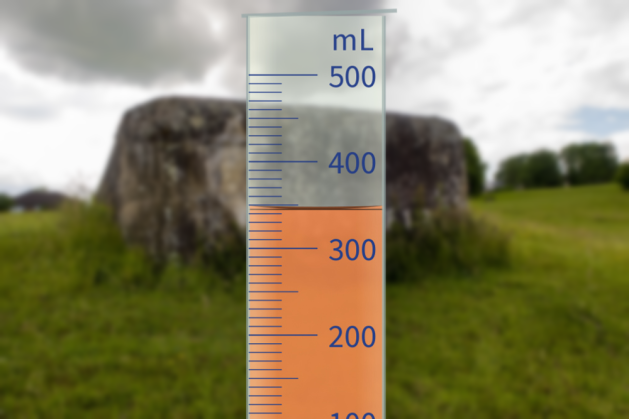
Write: 345 mL
